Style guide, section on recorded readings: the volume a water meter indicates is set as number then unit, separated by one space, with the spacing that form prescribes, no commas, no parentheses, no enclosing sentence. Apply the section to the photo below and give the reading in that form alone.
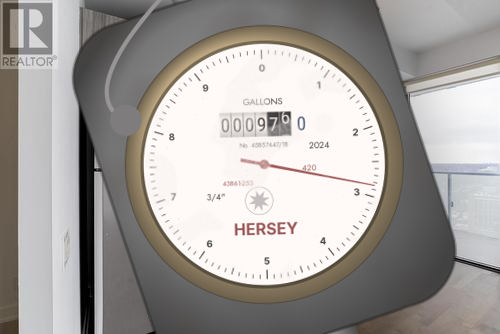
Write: 9762.8 gal
